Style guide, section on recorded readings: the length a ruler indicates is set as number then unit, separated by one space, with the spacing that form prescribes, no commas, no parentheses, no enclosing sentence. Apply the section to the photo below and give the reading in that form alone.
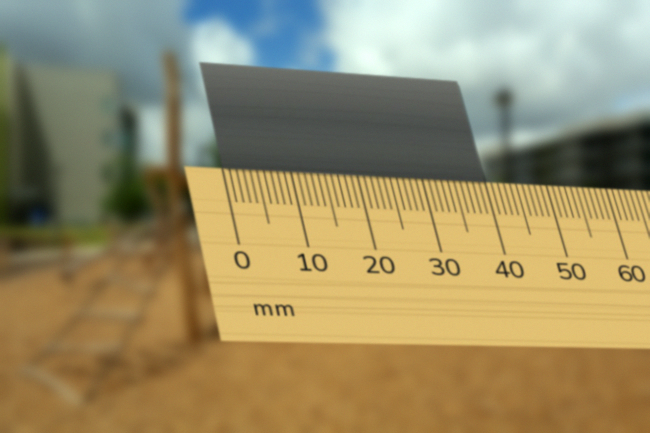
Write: 40 mm
